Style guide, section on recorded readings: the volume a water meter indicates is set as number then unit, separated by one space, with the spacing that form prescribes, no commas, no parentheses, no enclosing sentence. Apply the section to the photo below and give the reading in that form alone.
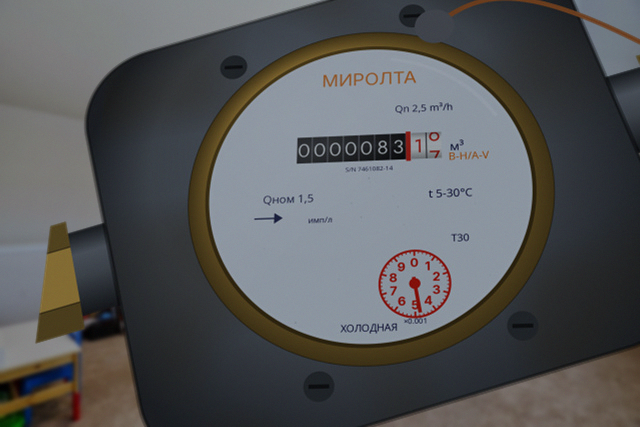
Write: 83.164 m³
